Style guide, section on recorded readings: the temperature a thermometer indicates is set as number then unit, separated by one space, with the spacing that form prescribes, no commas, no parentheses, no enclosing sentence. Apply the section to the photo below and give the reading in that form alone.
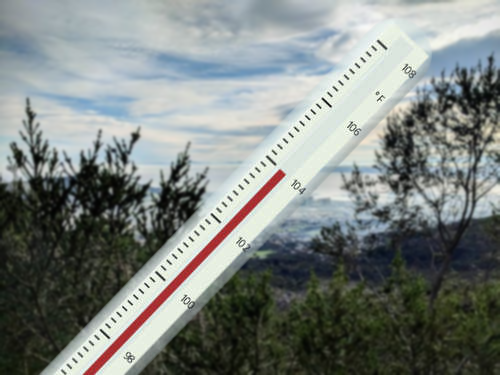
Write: 104 °F
